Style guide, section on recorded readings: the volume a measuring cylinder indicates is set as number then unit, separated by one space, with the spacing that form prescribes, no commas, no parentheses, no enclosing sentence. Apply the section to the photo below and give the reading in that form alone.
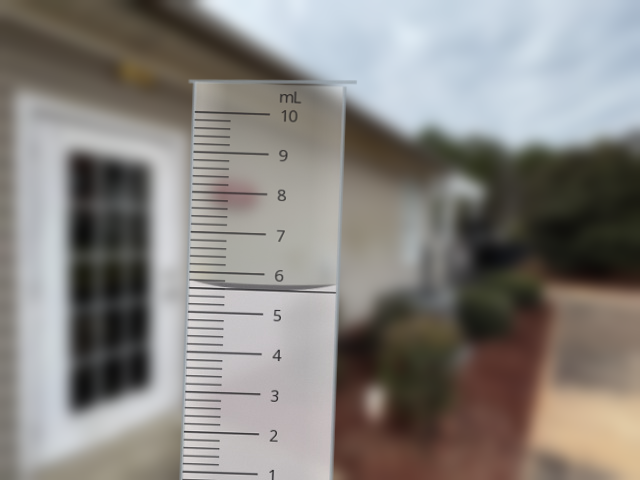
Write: 5.6 mL
